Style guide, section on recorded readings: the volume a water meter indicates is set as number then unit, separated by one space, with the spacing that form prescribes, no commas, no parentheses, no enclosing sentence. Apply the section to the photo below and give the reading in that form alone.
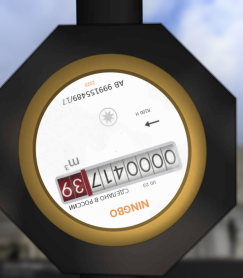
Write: 417.39 m³
